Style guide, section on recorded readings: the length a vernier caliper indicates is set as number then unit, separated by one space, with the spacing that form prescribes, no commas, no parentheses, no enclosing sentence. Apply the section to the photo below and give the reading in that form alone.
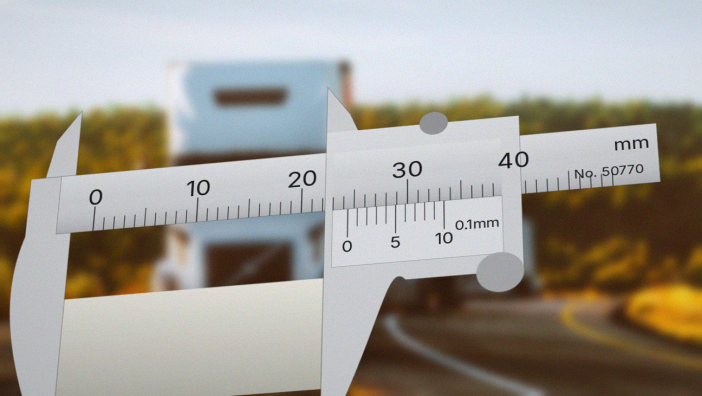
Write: 24.4 mm
